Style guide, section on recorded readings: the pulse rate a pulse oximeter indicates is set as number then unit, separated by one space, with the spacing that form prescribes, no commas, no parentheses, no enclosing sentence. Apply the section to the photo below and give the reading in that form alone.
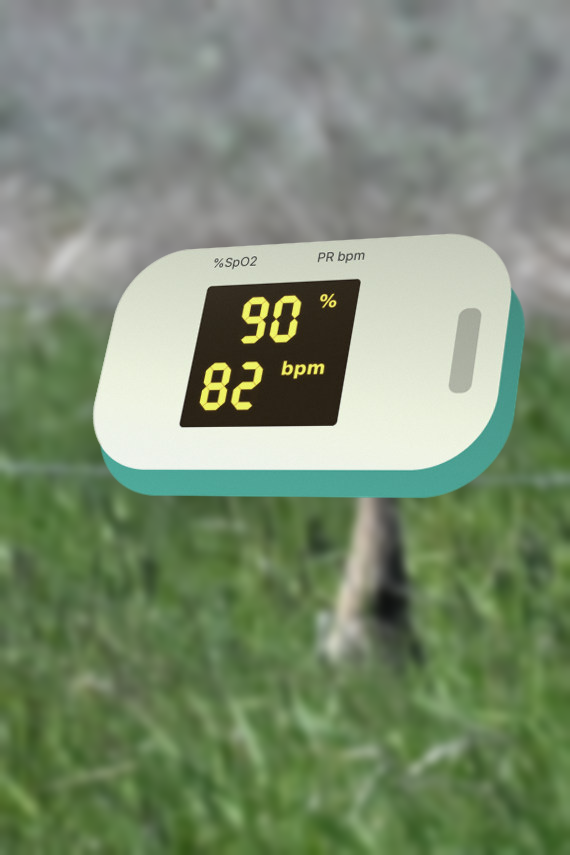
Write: 82 bpm
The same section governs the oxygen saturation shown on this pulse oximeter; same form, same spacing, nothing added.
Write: 90 %
